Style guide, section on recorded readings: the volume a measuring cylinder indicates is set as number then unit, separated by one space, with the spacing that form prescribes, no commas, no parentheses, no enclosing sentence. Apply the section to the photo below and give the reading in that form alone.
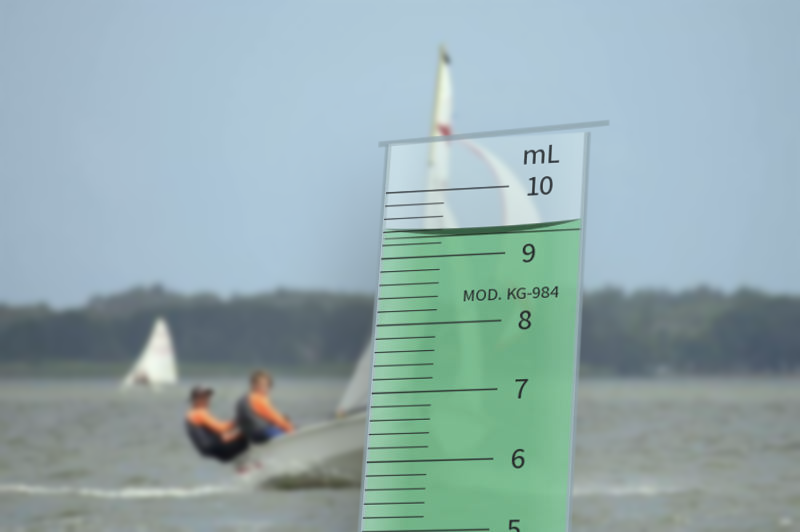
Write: 9.3 mL
